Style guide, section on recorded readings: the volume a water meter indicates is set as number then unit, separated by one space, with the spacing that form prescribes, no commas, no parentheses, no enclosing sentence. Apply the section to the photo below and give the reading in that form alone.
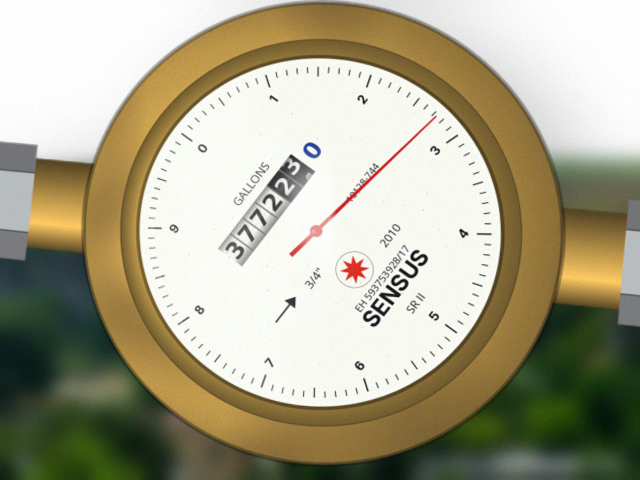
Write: 3772232.7 gal
